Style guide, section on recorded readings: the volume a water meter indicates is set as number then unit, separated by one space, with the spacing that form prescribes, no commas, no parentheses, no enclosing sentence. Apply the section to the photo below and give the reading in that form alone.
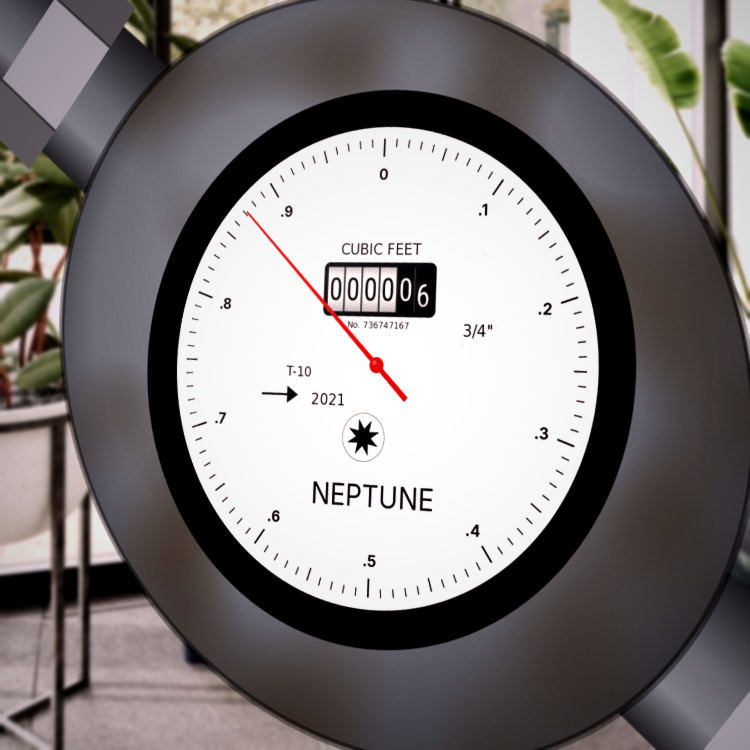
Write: 5.87 ft³
